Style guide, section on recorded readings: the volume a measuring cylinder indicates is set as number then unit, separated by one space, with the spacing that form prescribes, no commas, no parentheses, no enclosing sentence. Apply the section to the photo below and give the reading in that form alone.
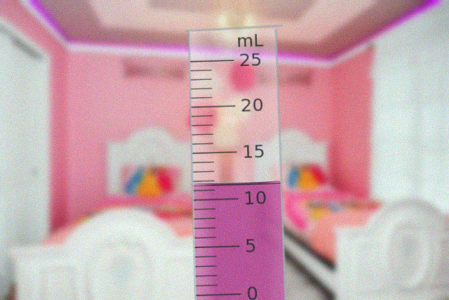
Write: 11.5 mL
